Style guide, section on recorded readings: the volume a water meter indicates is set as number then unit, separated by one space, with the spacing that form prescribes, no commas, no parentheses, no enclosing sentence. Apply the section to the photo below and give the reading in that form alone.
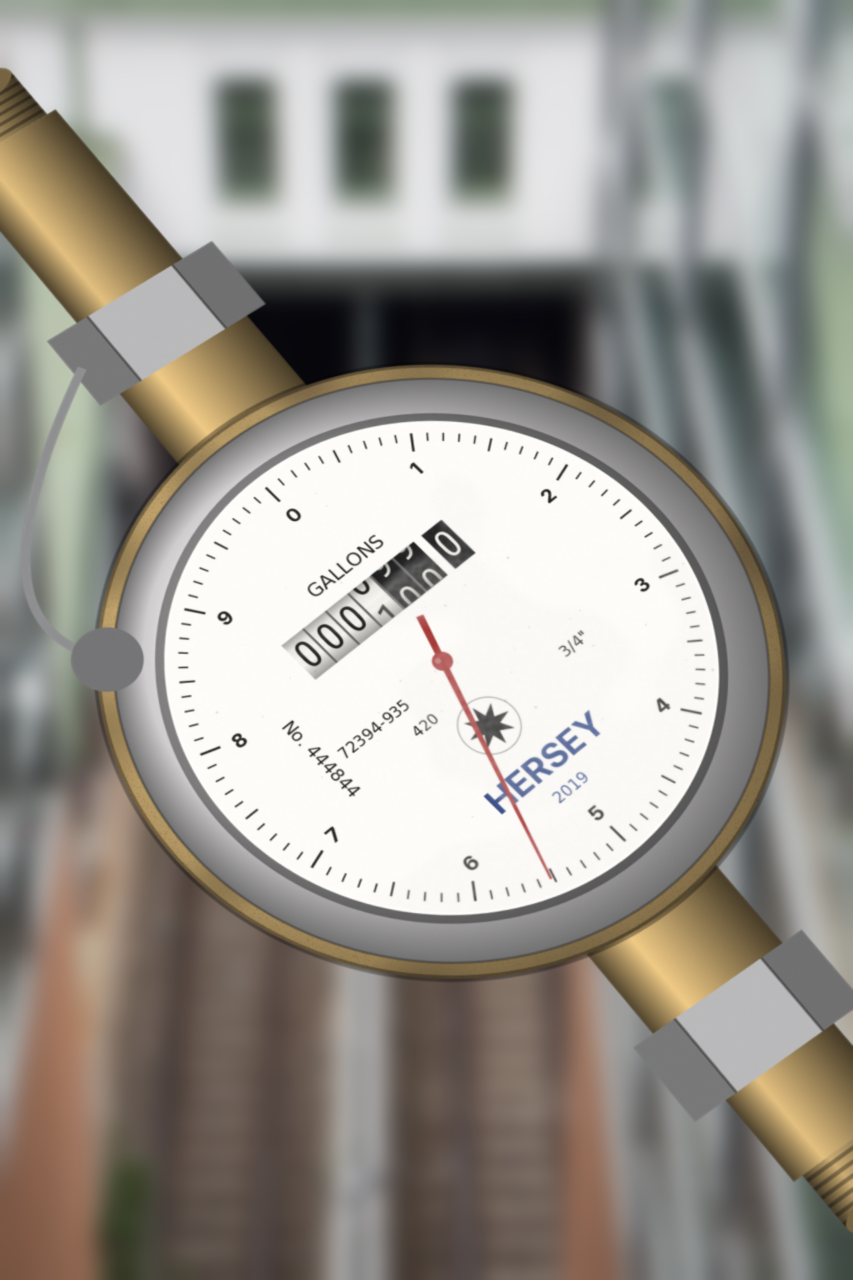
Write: 995.5 gal
